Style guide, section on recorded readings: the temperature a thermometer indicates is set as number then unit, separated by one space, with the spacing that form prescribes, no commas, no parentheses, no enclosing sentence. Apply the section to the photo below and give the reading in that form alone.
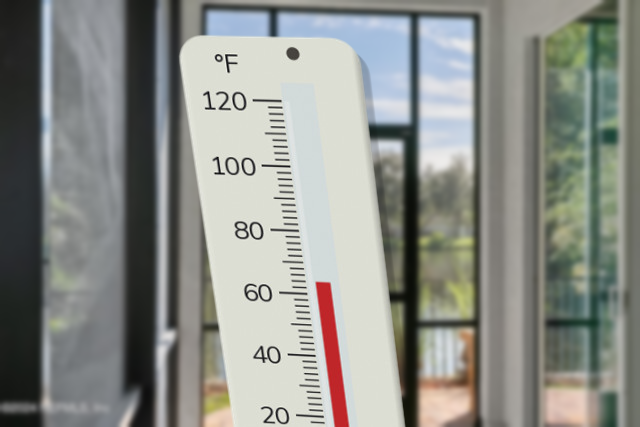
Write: 64 °F
